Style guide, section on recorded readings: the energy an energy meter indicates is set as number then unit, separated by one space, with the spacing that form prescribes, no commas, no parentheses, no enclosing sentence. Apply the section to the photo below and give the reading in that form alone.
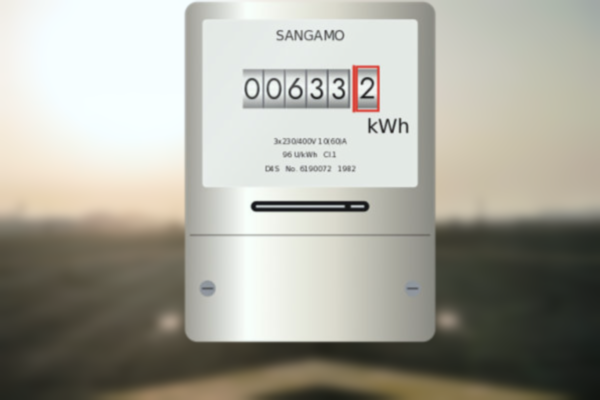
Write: 633.2 kWh
